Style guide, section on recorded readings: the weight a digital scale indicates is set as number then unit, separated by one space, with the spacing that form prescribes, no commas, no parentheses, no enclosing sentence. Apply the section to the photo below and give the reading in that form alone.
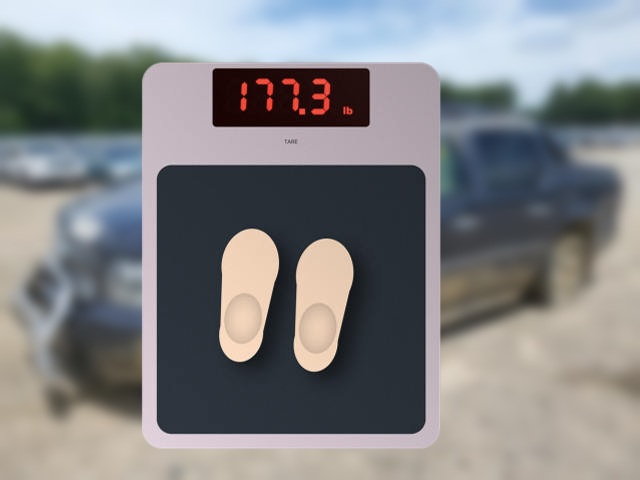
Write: 177.3 lb
